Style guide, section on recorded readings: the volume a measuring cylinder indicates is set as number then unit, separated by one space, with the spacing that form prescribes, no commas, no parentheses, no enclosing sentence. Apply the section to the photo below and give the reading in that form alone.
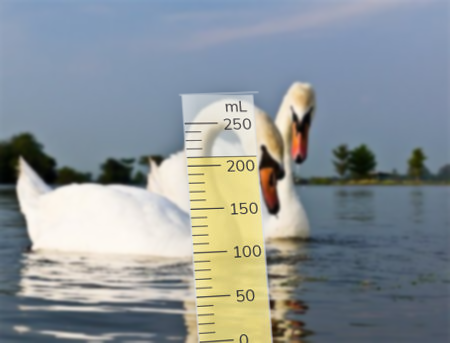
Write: 210 mL
